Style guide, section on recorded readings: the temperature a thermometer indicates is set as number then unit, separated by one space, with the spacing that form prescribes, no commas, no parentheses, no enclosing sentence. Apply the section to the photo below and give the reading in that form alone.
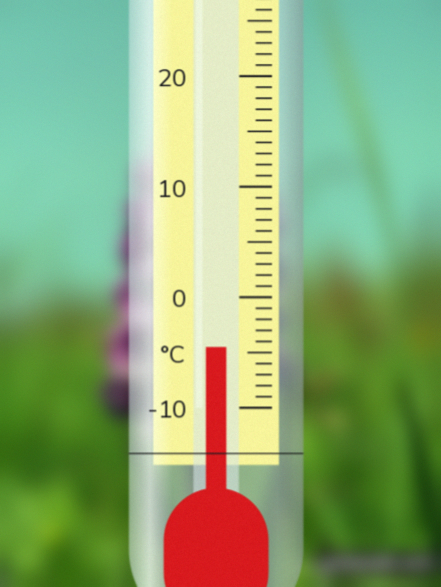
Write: -4.5 °C
